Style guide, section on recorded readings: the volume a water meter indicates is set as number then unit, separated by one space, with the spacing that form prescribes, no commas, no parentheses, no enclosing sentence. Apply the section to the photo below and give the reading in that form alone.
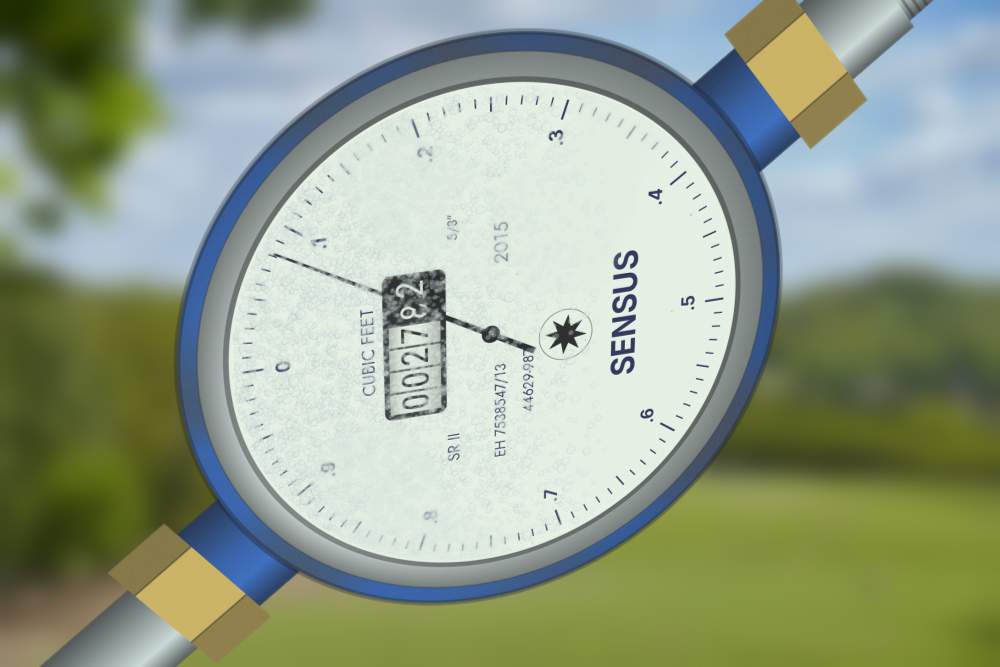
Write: 2782.08 ft³
